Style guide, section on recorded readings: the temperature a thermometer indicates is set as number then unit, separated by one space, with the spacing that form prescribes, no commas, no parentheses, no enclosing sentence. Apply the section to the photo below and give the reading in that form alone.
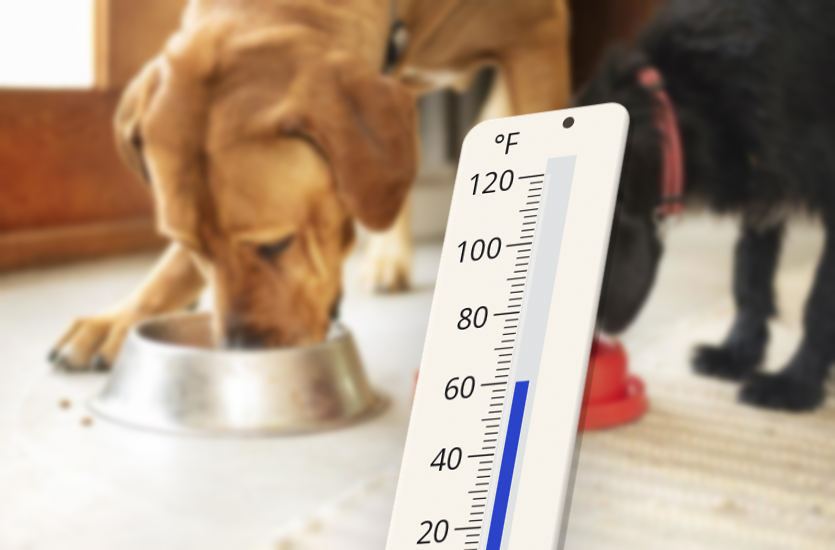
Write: 60 °F
